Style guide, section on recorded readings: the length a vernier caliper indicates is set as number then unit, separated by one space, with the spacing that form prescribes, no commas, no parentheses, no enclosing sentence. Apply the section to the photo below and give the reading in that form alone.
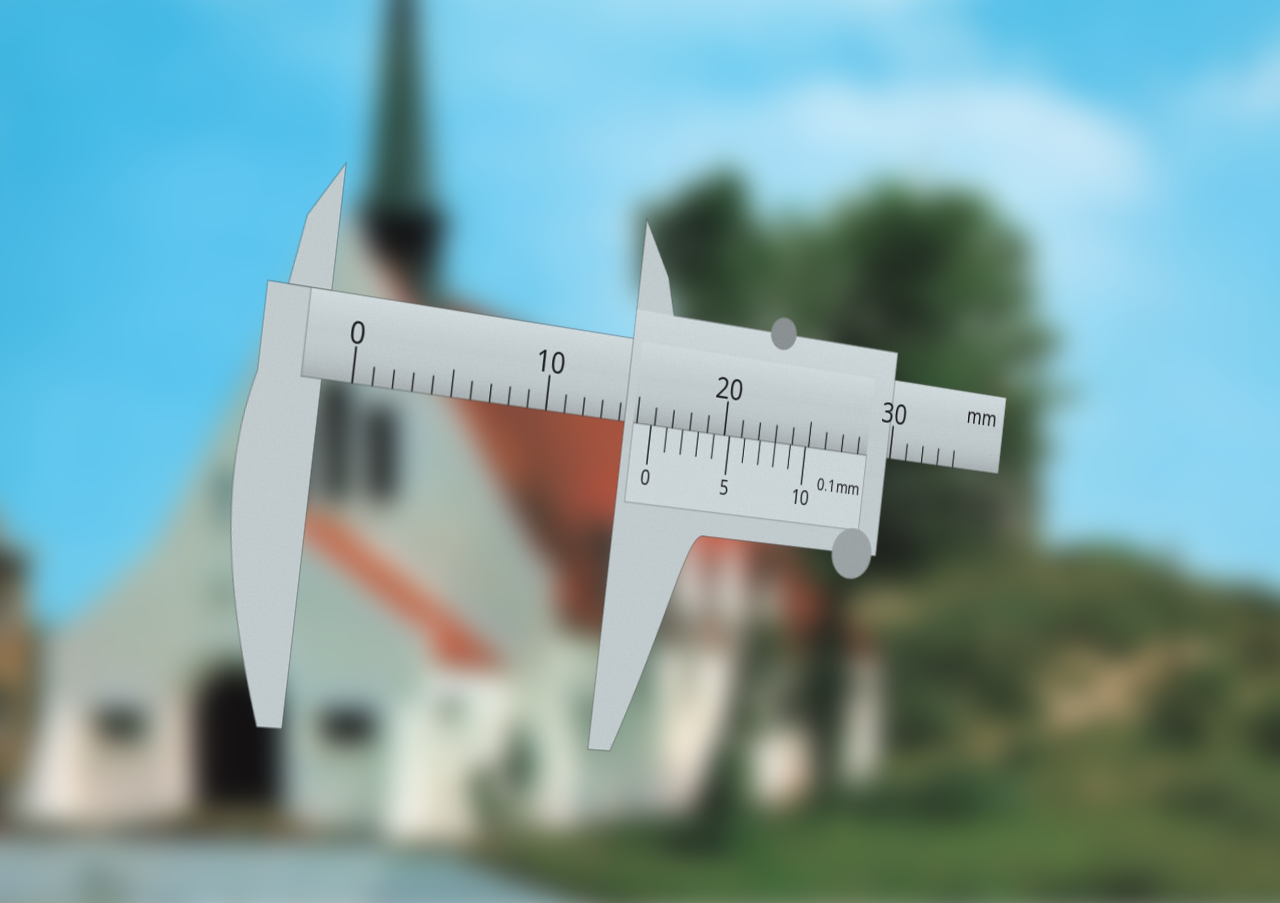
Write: 15.8 mm
